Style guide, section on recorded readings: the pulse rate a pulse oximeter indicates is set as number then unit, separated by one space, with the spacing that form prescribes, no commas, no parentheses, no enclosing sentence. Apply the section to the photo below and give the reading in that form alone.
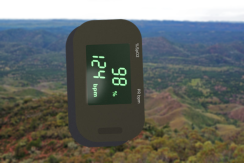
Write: 124 bpm
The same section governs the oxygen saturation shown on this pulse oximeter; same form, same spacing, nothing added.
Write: 98 %
